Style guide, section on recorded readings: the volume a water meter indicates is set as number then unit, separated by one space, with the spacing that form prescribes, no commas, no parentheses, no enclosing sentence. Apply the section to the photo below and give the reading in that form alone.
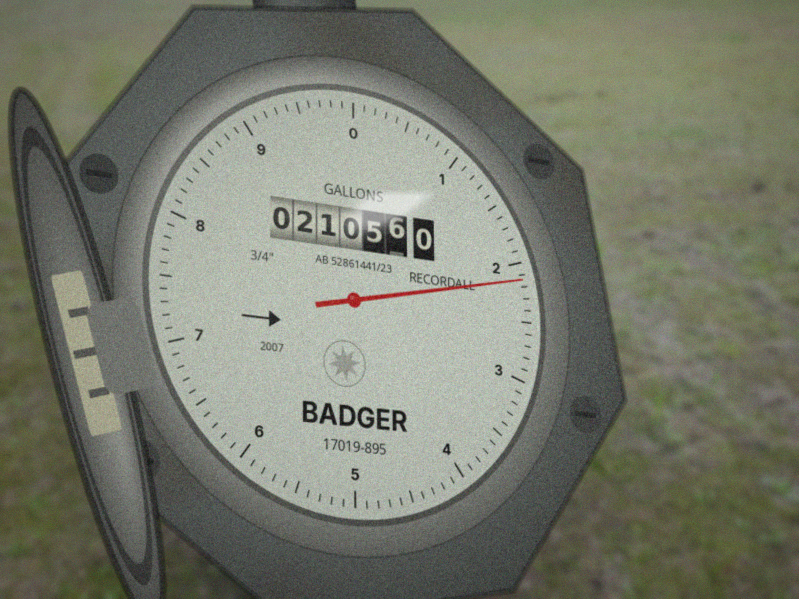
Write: 210562.1 gal
